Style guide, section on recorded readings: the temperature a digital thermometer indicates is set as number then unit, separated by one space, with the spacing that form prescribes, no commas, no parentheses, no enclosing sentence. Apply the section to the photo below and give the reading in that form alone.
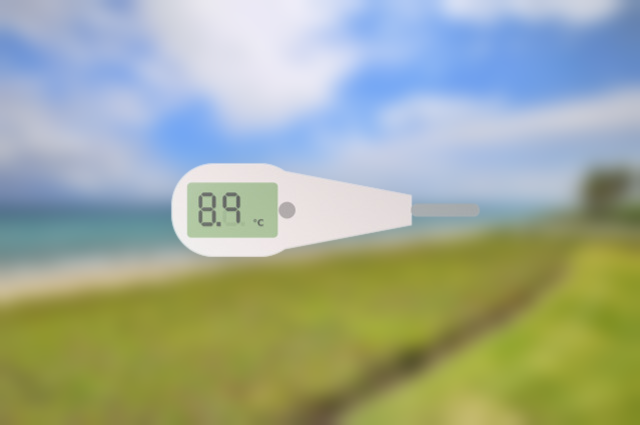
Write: 8.9 °C
